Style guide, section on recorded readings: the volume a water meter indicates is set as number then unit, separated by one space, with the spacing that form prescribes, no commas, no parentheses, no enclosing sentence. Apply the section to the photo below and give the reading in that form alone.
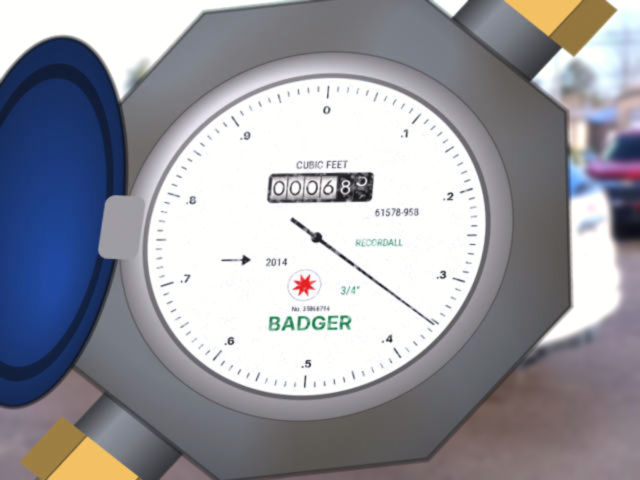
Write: 685.35 ft³
